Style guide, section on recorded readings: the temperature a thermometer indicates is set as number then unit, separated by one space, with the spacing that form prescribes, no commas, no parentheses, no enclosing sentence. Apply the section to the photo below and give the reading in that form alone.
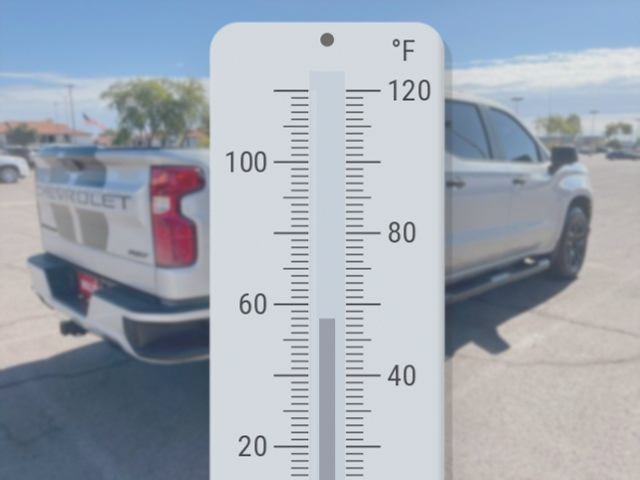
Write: 56 °F
